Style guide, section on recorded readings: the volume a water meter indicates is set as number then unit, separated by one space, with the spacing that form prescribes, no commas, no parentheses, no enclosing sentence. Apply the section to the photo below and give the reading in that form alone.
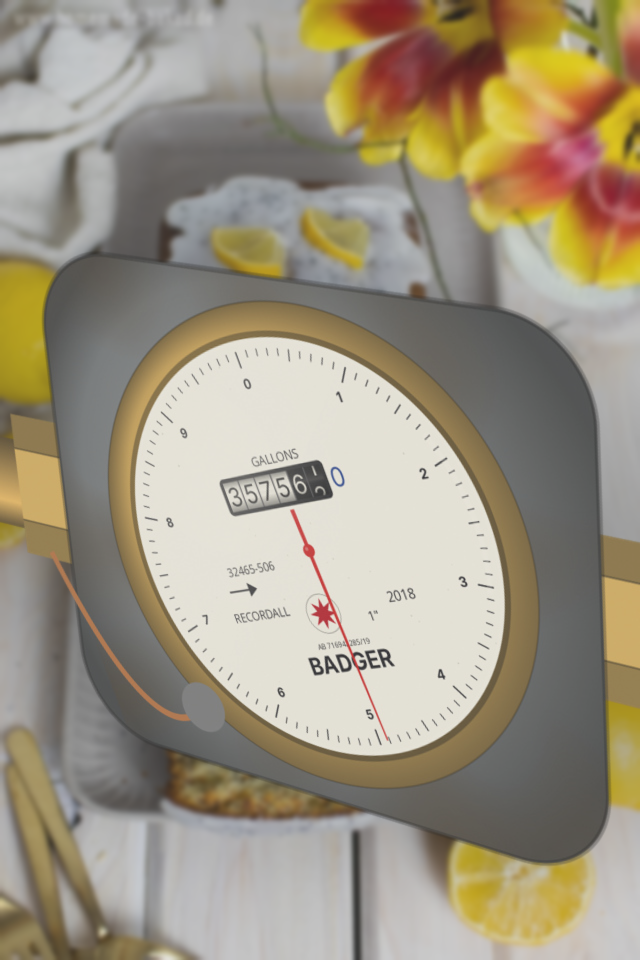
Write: 3575614.9 gal
